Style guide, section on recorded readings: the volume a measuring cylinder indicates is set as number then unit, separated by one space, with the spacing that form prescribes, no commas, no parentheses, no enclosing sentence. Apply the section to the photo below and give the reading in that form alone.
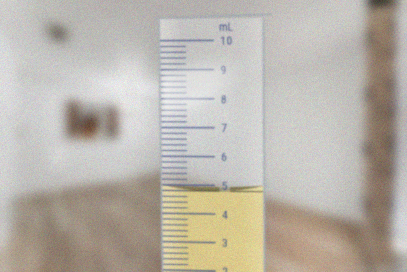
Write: 4.8 mL
